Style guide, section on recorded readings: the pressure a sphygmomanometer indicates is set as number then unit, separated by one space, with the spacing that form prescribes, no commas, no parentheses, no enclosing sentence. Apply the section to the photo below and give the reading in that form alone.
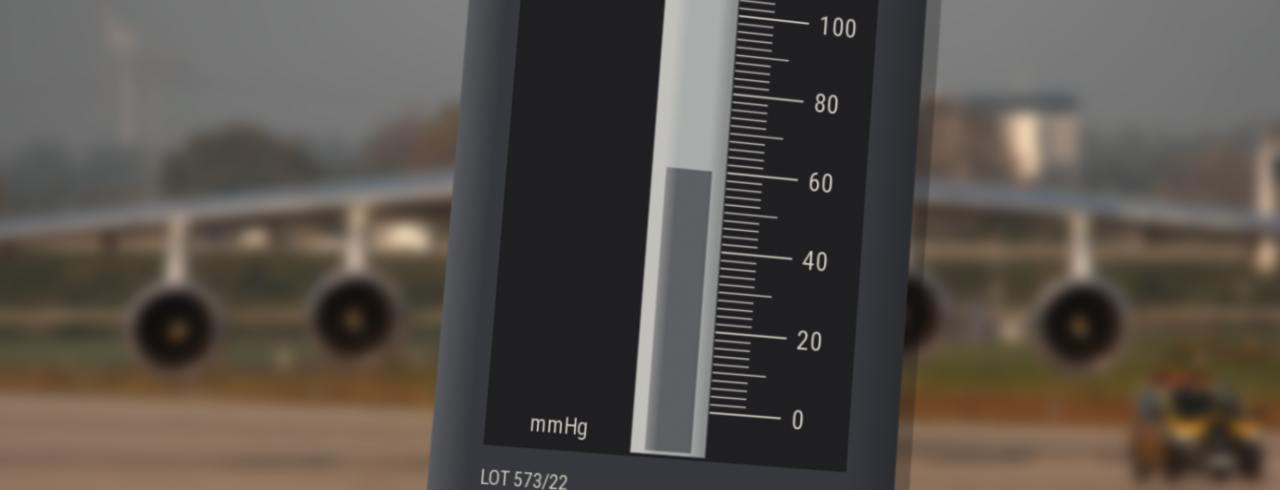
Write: 60 mmHg
